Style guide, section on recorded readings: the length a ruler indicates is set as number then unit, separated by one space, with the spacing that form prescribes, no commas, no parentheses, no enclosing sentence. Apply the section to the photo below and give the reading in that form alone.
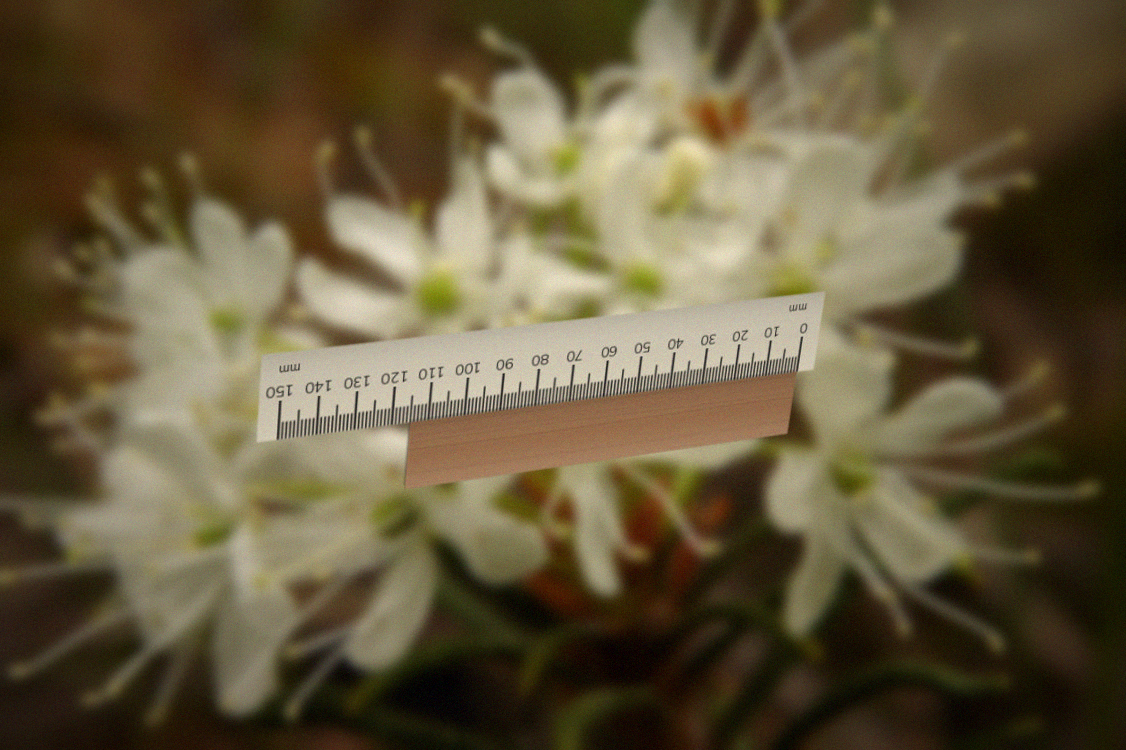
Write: 115 mm
